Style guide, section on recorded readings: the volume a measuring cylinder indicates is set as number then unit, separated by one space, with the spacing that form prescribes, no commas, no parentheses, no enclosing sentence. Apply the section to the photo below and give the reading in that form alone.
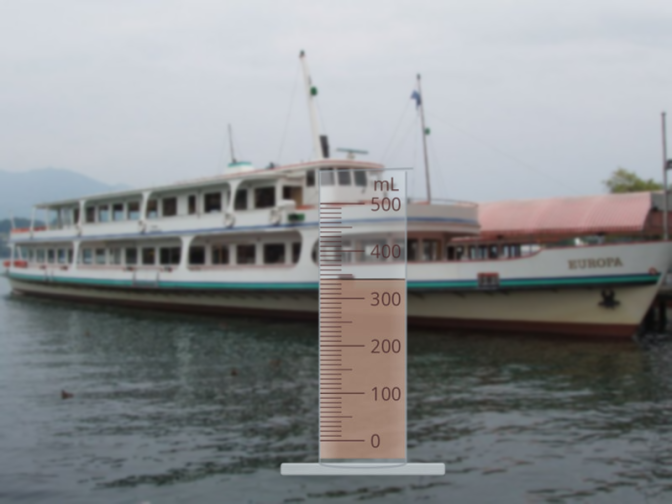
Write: 340 mL
